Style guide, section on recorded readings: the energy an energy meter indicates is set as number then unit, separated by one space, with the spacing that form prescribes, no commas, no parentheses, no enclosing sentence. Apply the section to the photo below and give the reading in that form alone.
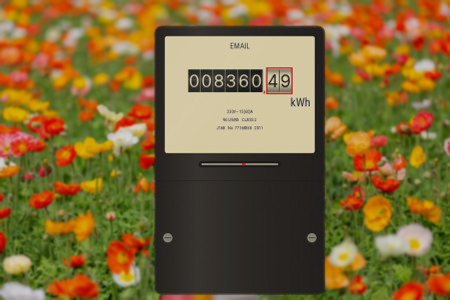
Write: 8360.49 kWh
